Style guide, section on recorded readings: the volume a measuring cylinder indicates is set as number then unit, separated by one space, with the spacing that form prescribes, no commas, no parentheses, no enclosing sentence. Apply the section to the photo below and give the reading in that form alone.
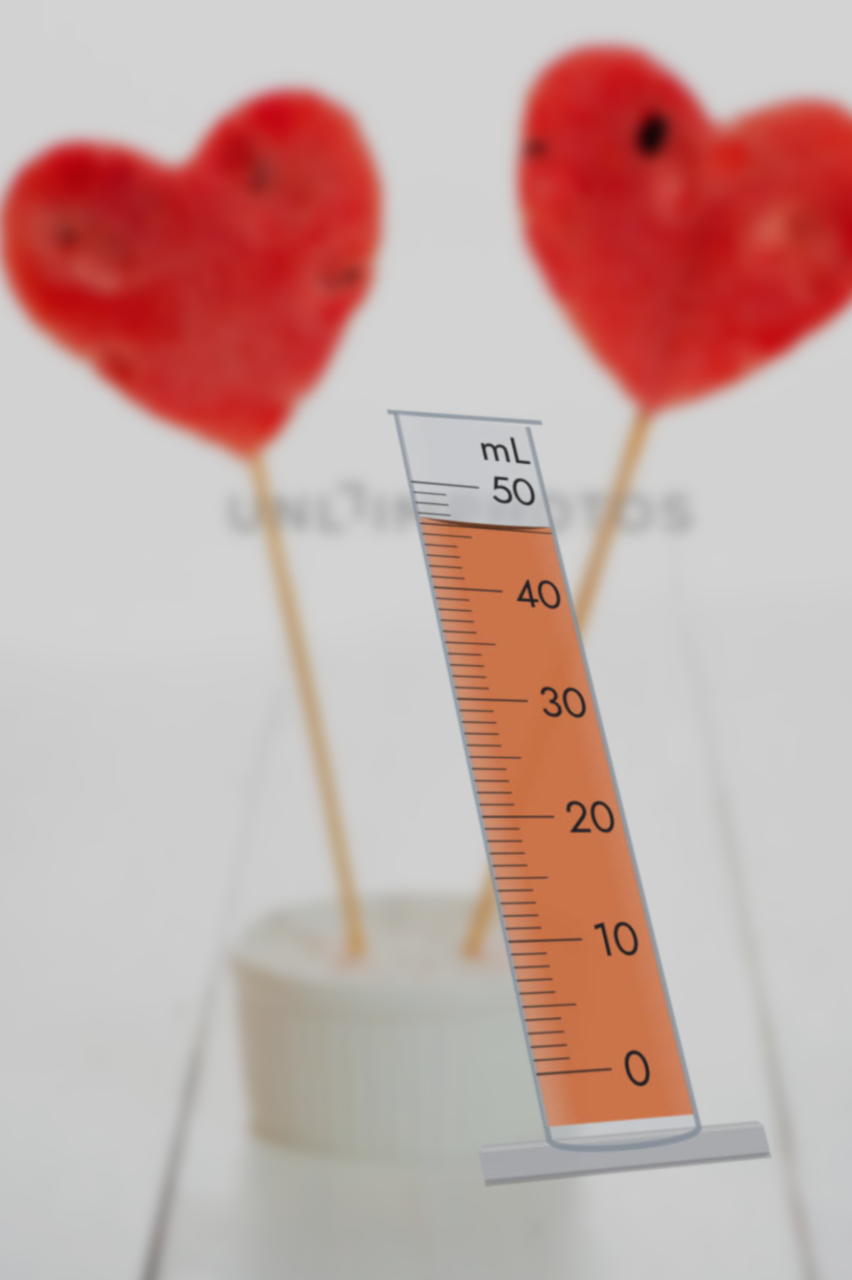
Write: 46 mL
